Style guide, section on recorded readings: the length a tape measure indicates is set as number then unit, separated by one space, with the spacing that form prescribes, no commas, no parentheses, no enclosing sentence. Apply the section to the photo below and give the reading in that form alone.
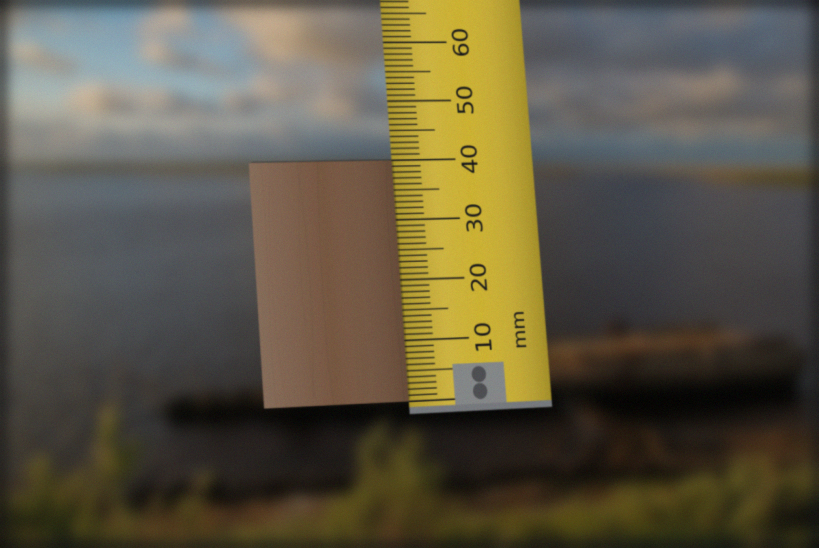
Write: 40 mm
